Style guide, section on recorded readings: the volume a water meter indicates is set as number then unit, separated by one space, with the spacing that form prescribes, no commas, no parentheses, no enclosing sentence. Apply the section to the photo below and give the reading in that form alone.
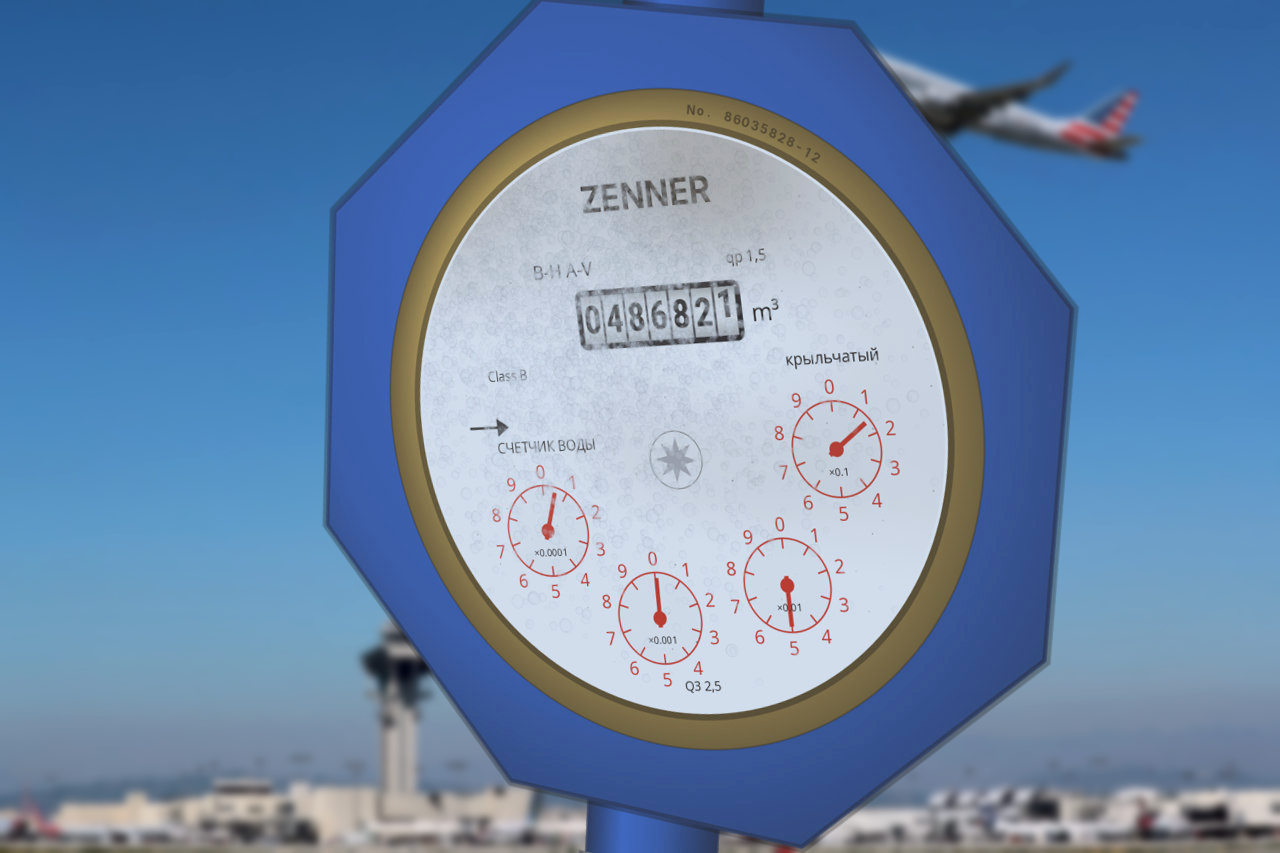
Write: 486821.1500 m³
